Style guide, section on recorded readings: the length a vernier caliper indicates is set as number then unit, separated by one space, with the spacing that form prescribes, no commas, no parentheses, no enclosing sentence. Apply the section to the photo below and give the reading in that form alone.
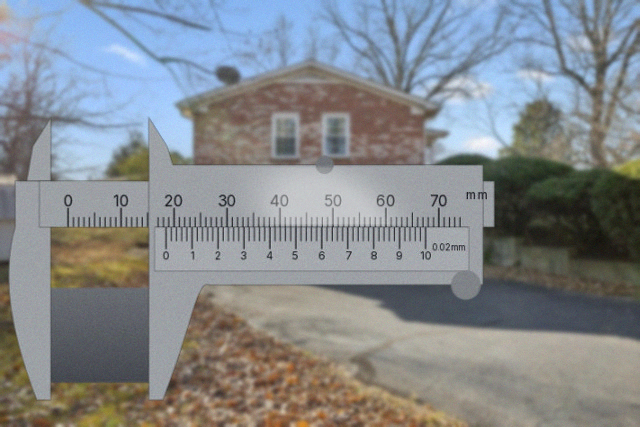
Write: 18.5 mm
